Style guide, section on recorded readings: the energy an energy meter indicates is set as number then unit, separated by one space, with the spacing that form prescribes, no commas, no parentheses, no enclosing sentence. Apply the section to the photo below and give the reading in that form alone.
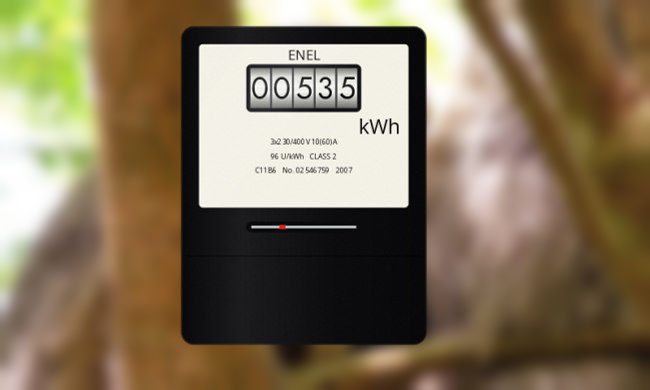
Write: 535 kWh
